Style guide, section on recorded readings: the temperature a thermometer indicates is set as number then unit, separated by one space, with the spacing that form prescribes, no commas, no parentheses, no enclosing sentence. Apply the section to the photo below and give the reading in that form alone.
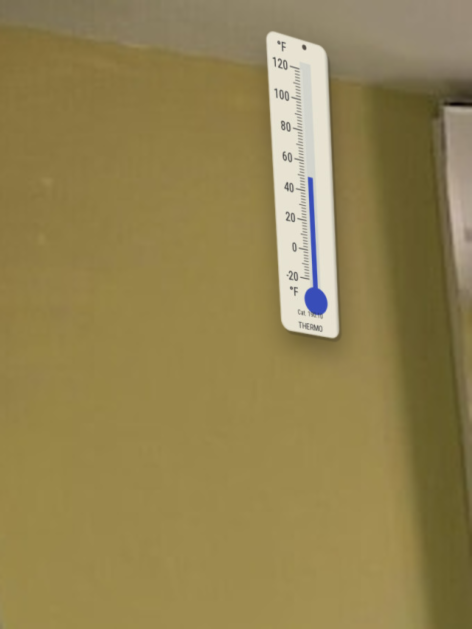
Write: 50 °F
